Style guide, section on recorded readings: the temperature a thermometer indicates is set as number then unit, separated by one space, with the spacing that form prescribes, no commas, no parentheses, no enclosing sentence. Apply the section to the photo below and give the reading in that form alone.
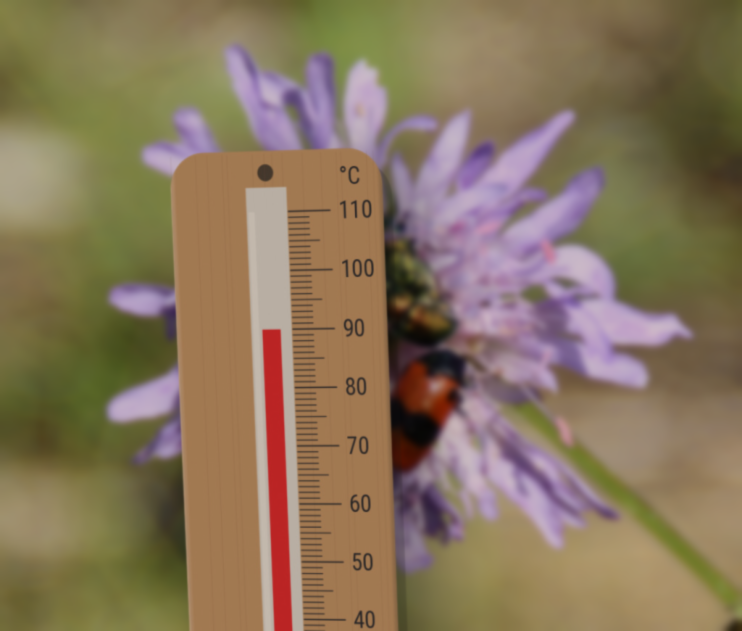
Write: 90 °C
